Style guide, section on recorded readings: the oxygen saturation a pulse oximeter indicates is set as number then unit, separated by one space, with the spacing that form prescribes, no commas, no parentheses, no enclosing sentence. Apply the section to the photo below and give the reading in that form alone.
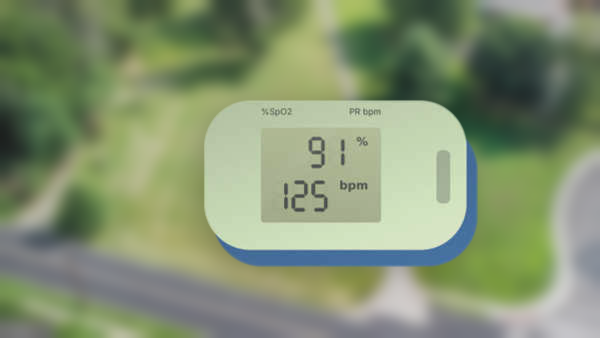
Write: 91 %
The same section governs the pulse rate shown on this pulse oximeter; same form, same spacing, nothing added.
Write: 125 bpm
